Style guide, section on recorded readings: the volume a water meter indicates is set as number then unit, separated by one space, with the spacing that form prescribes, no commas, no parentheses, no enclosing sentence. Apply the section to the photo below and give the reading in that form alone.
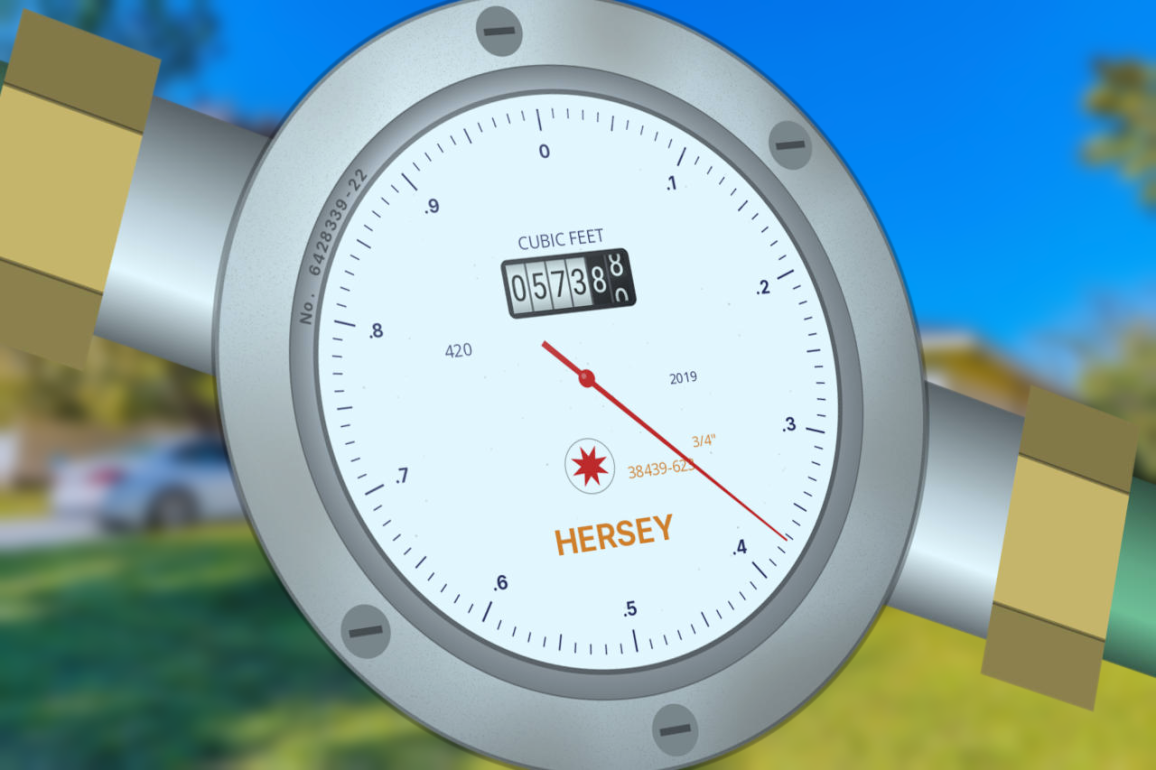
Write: 57388.37 ft³
